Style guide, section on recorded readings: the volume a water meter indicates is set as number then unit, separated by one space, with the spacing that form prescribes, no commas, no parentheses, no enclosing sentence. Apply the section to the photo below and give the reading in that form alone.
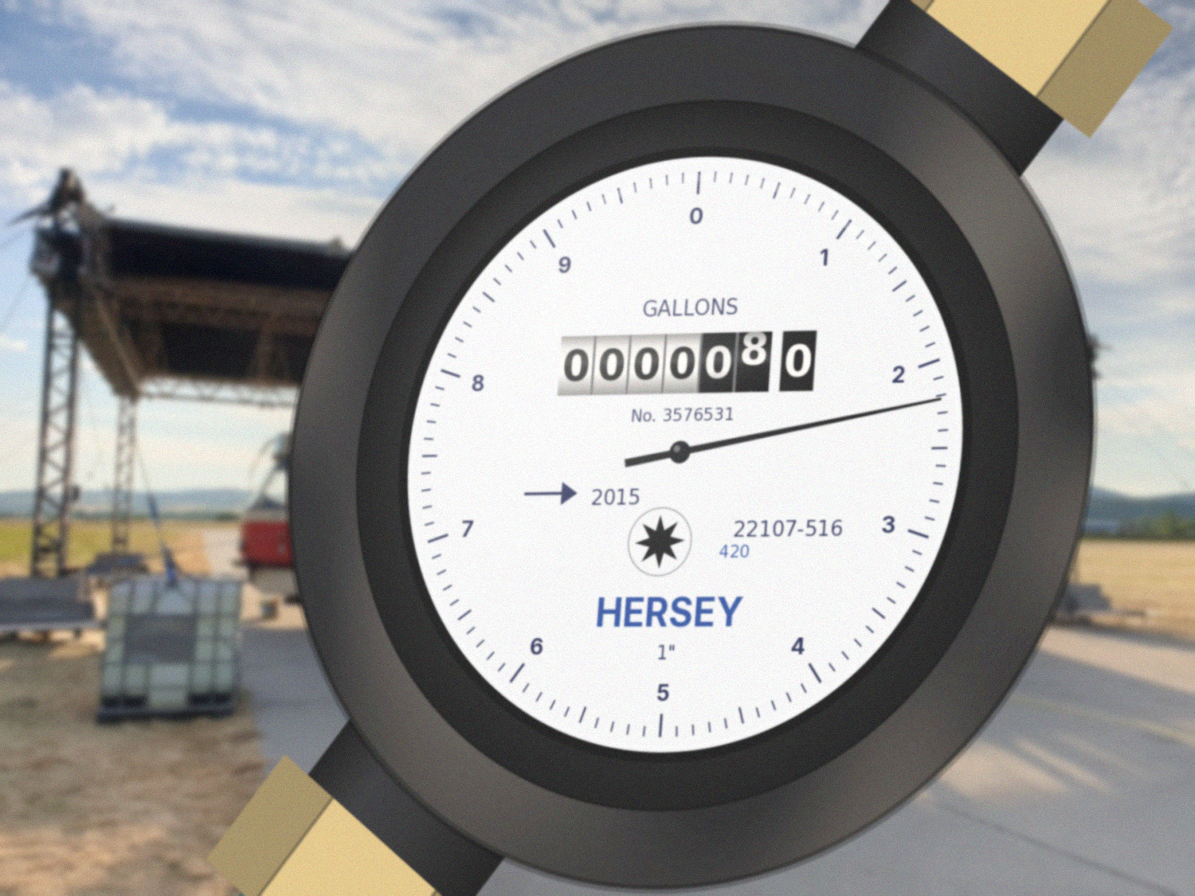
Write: 82.2 gal
